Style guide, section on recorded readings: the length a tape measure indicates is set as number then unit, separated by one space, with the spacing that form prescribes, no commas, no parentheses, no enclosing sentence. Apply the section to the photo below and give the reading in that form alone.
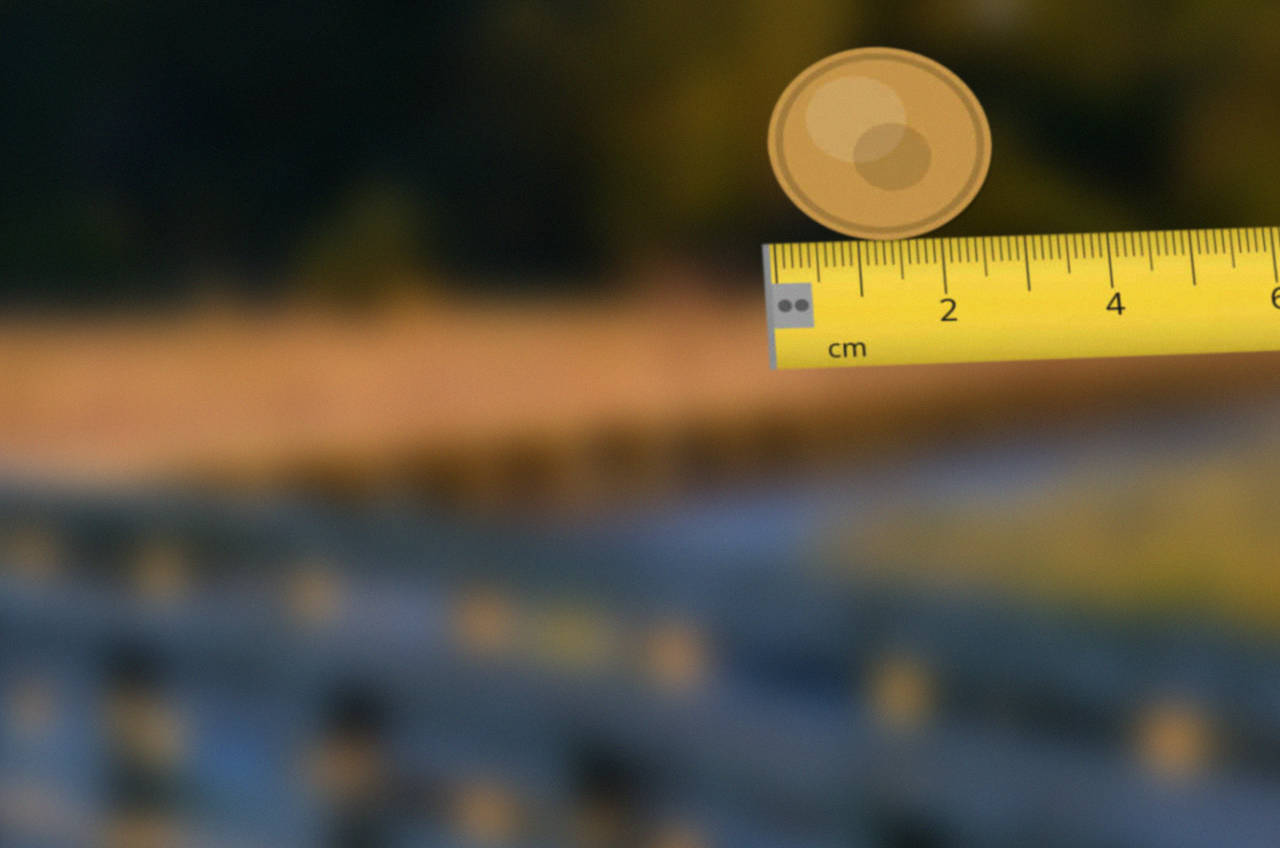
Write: 2.7 cm
